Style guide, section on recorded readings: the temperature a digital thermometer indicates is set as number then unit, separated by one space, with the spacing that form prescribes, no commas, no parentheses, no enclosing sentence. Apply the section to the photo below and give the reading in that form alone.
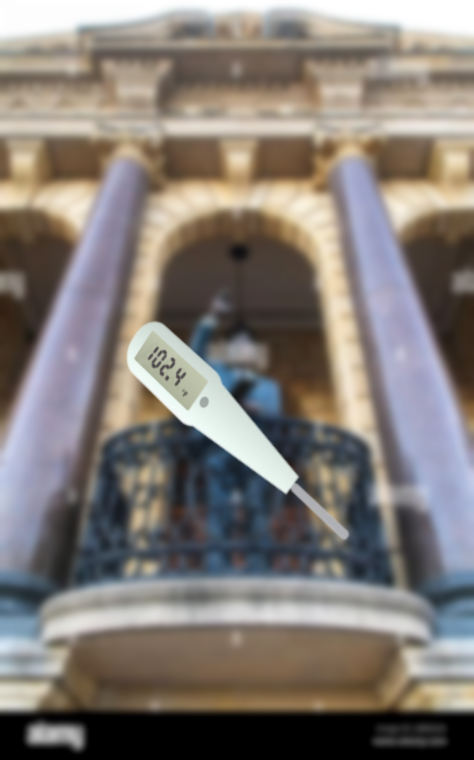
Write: 102.4 °F
